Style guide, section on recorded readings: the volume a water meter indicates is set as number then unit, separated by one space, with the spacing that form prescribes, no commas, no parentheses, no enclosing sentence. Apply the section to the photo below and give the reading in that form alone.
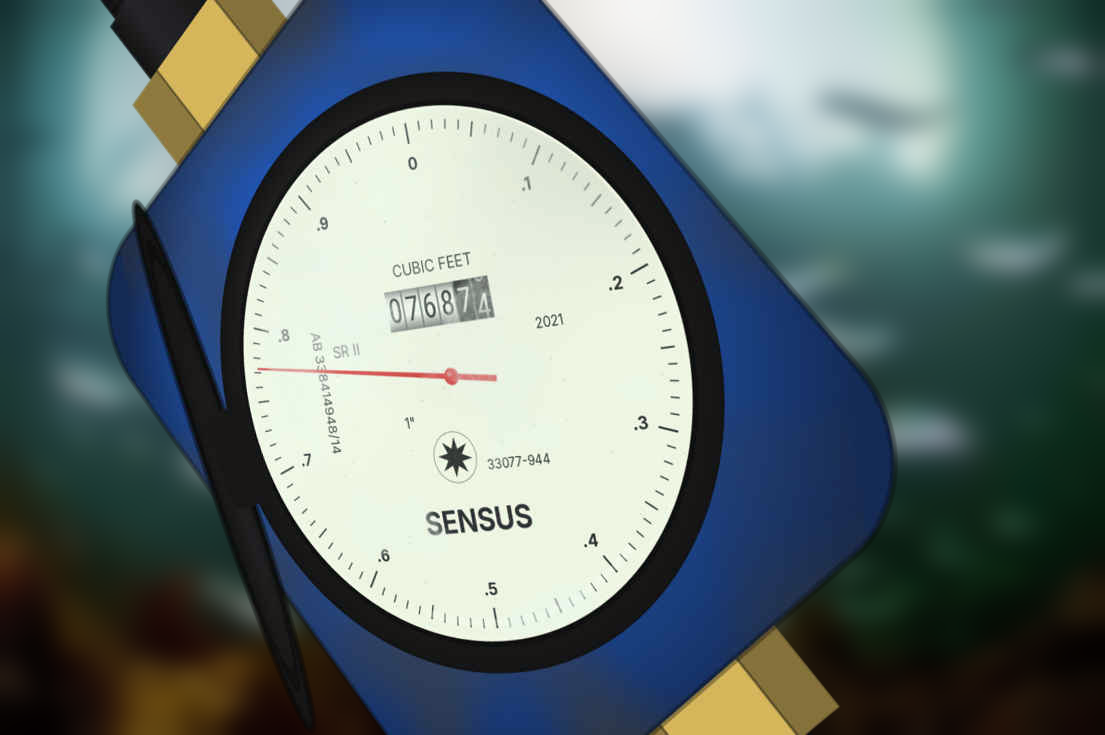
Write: 76873.77 ft³
